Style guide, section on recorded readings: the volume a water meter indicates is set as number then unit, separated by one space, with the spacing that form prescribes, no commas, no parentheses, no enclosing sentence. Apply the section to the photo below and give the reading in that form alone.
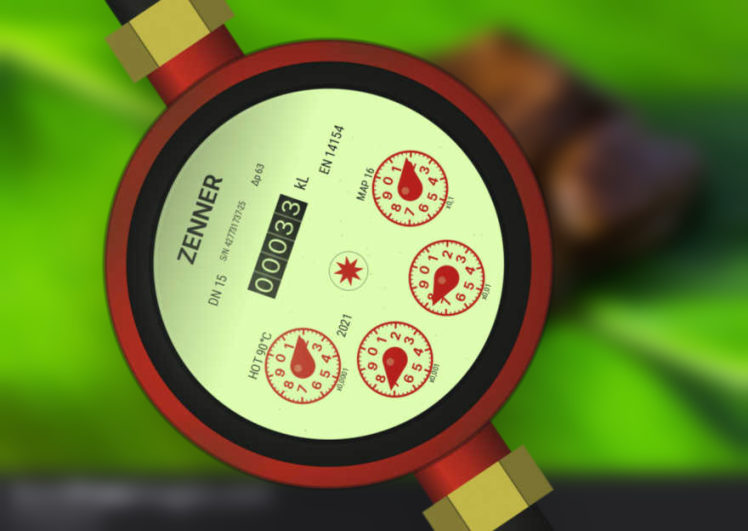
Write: 33.1771 kL
